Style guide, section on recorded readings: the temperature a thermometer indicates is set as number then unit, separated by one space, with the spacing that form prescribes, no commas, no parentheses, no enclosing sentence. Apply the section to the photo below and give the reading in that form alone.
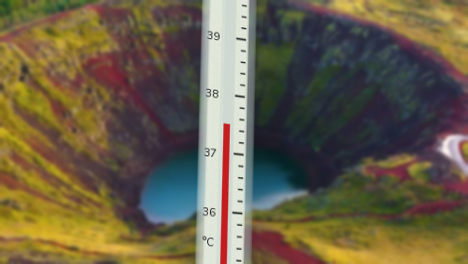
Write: 37.5 °C
